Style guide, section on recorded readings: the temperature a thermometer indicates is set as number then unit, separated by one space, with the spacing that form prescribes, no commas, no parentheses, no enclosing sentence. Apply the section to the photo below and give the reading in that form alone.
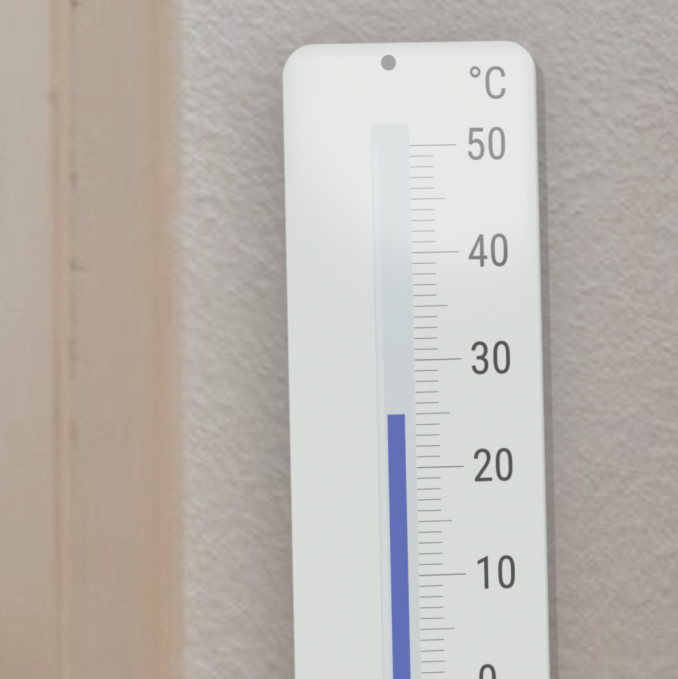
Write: 25 °C
